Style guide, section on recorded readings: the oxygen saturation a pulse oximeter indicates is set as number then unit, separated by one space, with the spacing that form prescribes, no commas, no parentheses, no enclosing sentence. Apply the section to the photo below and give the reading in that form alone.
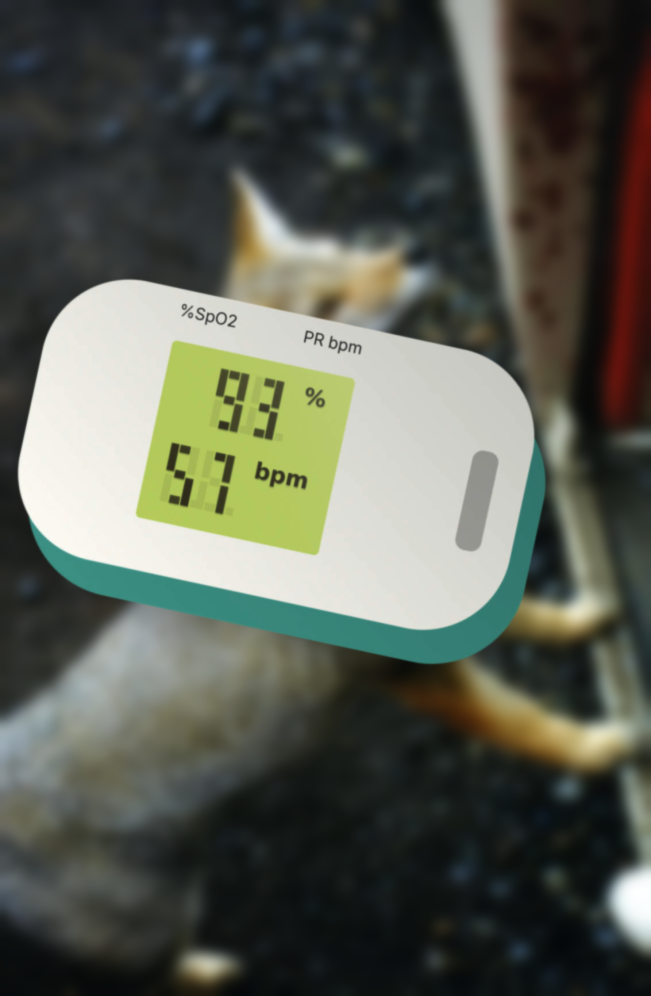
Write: 93 %
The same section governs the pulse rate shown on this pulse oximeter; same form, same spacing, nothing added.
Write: 57 bpm
